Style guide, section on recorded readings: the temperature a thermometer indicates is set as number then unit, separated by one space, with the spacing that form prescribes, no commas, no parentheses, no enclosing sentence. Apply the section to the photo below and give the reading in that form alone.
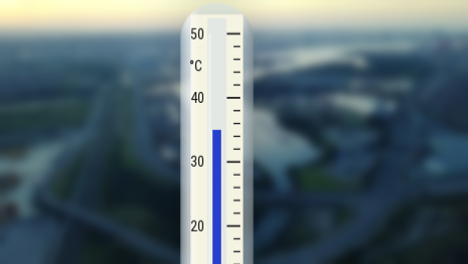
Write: 35 °C
